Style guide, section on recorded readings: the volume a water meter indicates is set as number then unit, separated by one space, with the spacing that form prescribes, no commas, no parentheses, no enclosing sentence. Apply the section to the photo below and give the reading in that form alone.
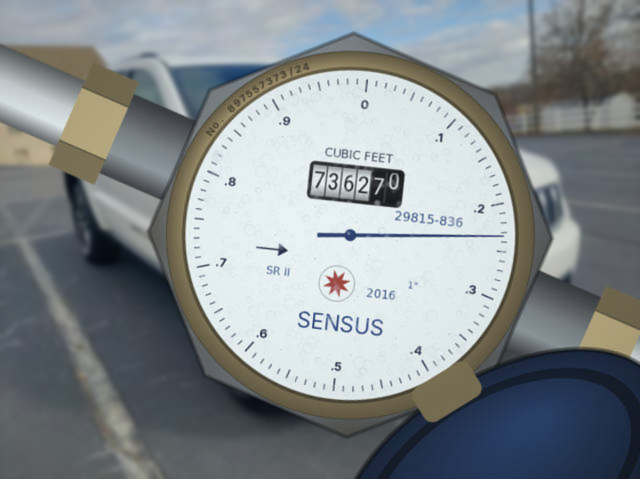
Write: 736270.23 ft³
